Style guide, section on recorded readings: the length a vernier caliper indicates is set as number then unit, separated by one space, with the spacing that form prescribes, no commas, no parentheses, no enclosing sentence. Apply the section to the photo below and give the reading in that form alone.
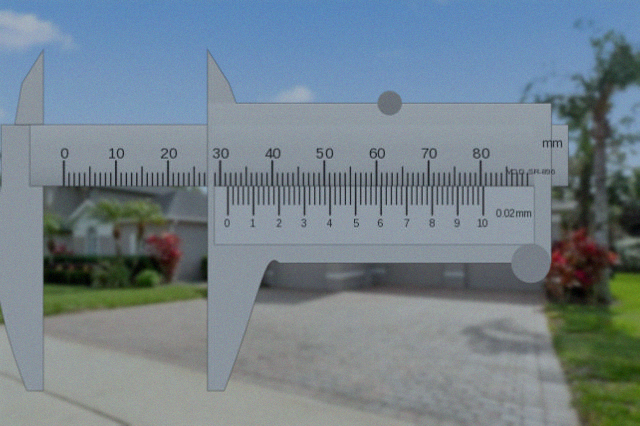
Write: 31.5 mm
